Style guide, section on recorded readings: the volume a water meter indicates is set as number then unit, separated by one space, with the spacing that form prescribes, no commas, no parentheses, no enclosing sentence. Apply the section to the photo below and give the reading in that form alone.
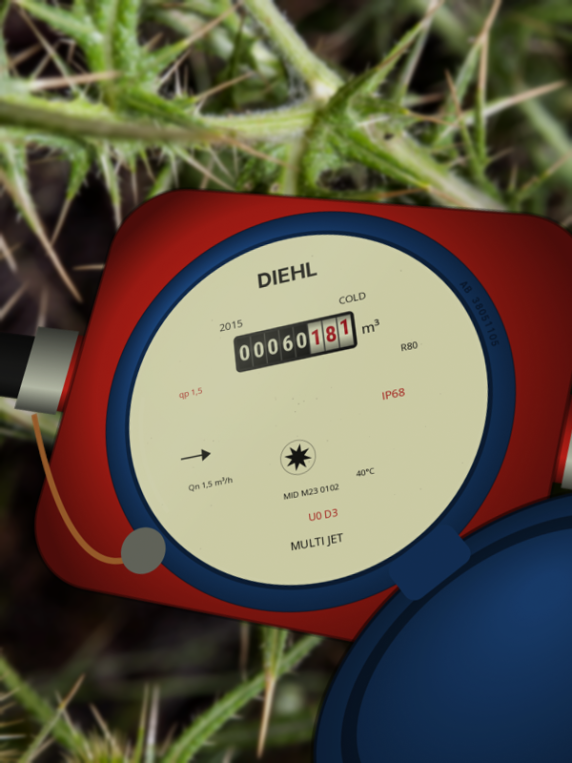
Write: 60.181 m³
